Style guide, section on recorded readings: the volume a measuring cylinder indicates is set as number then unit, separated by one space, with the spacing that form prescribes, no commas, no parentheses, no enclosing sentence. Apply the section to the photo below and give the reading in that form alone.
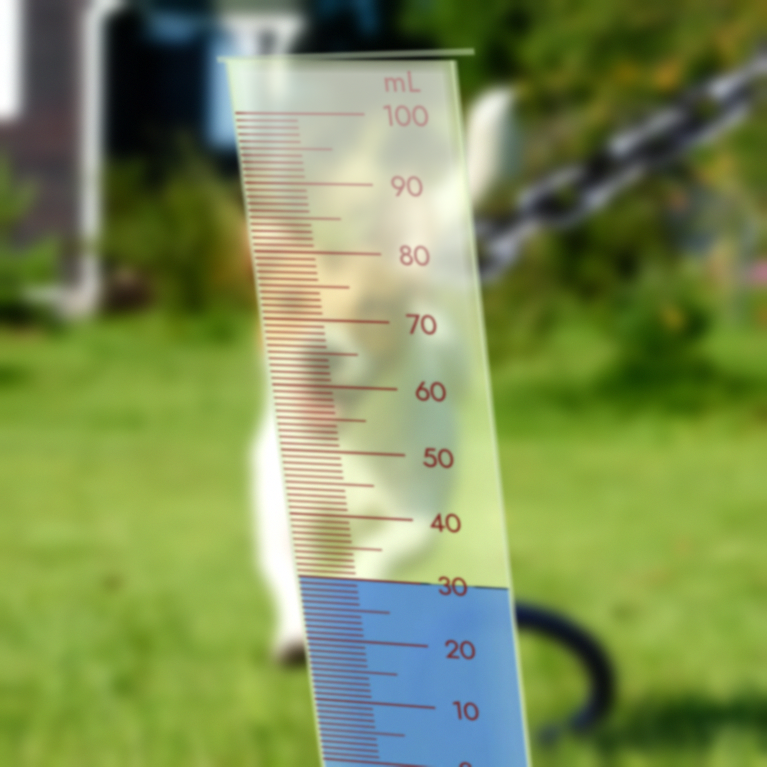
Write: 30 mL
